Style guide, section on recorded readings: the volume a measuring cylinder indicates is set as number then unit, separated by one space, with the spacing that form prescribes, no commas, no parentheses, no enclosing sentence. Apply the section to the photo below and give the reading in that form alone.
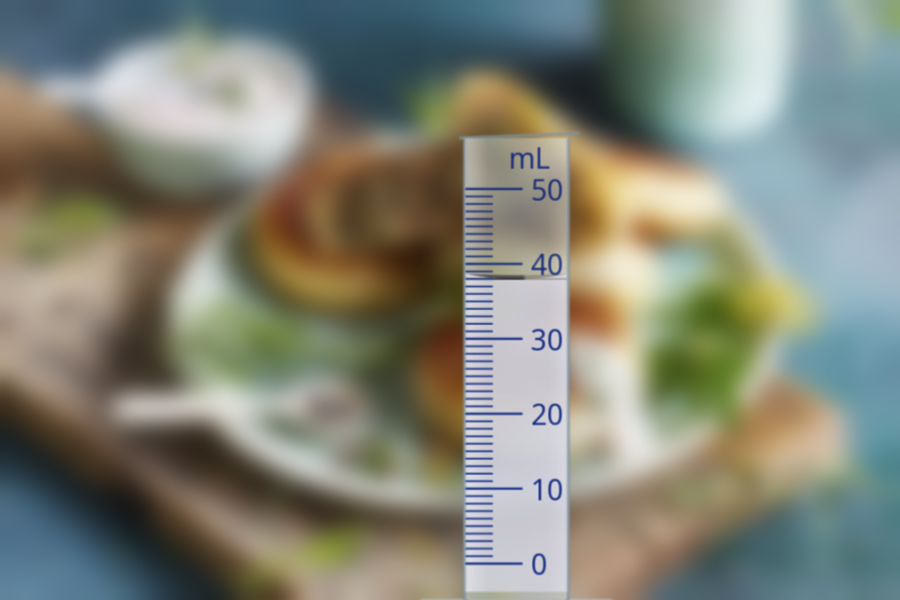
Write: 38 mL
